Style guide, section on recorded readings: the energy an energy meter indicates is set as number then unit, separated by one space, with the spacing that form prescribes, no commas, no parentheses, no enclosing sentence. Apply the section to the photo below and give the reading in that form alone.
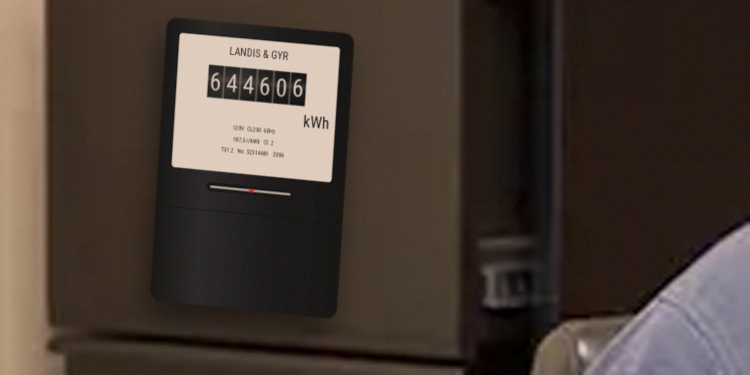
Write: 644606 kWh
